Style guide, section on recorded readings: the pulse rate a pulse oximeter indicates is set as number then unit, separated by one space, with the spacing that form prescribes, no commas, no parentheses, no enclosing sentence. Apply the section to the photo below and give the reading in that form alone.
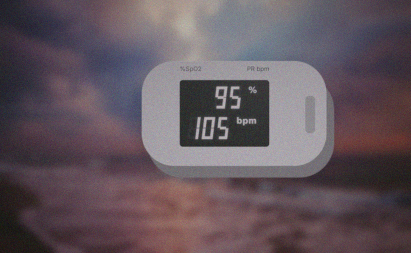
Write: 105 bpm
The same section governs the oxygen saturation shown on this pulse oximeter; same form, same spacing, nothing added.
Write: 95 %
